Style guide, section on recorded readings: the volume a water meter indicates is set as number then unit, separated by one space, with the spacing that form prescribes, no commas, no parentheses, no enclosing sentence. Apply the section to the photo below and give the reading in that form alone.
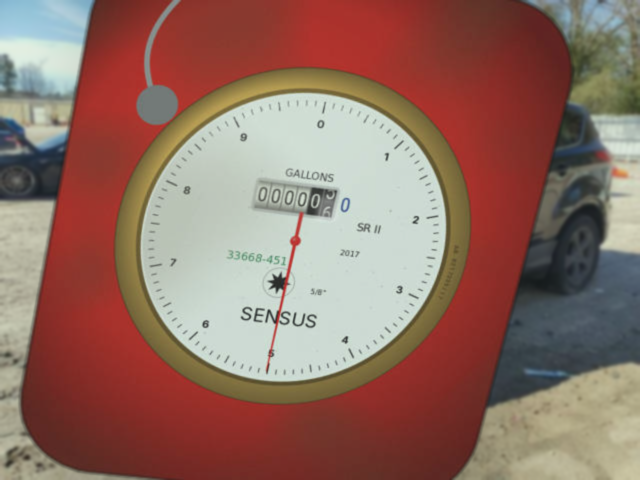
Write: 55.0 gal
